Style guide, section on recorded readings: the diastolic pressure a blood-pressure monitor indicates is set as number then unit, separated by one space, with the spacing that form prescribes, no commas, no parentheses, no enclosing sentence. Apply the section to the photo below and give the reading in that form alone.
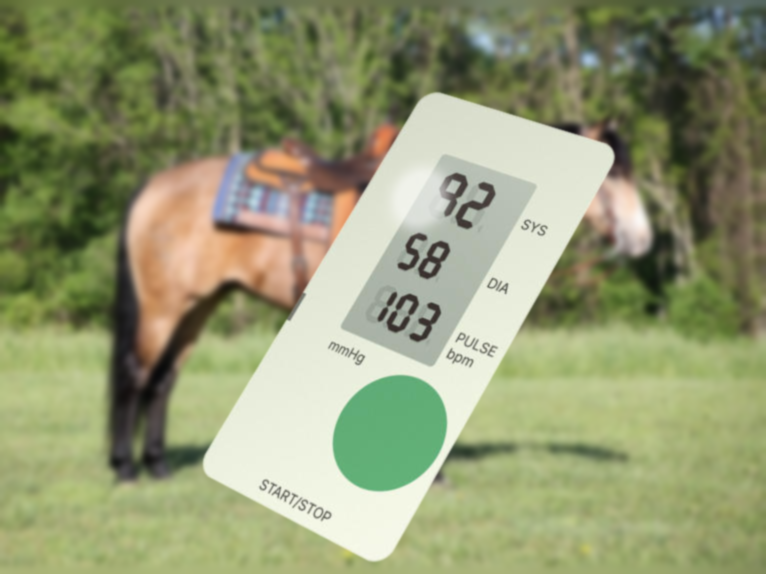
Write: 58 mmHg
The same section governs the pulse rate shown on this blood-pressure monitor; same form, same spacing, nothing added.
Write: 103 bpm
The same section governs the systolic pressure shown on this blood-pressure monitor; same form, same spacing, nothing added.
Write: 92 mmHg
